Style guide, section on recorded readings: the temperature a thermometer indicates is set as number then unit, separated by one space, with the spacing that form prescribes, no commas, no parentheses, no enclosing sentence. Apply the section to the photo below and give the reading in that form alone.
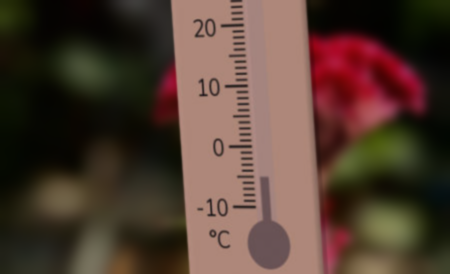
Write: -5 °C
